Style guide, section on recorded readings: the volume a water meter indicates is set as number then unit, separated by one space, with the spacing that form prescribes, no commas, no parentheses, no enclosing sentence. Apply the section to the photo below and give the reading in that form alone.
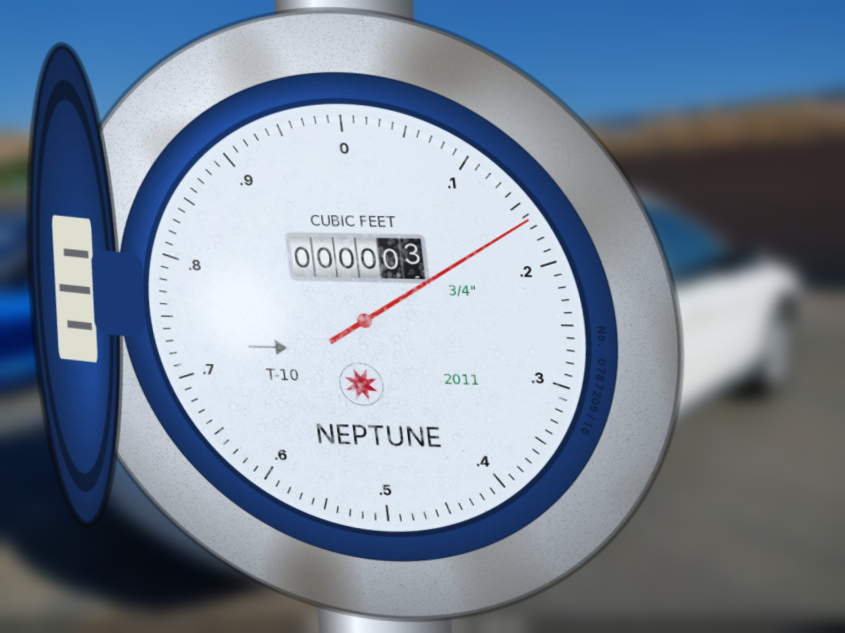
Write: 3.16 ft³
